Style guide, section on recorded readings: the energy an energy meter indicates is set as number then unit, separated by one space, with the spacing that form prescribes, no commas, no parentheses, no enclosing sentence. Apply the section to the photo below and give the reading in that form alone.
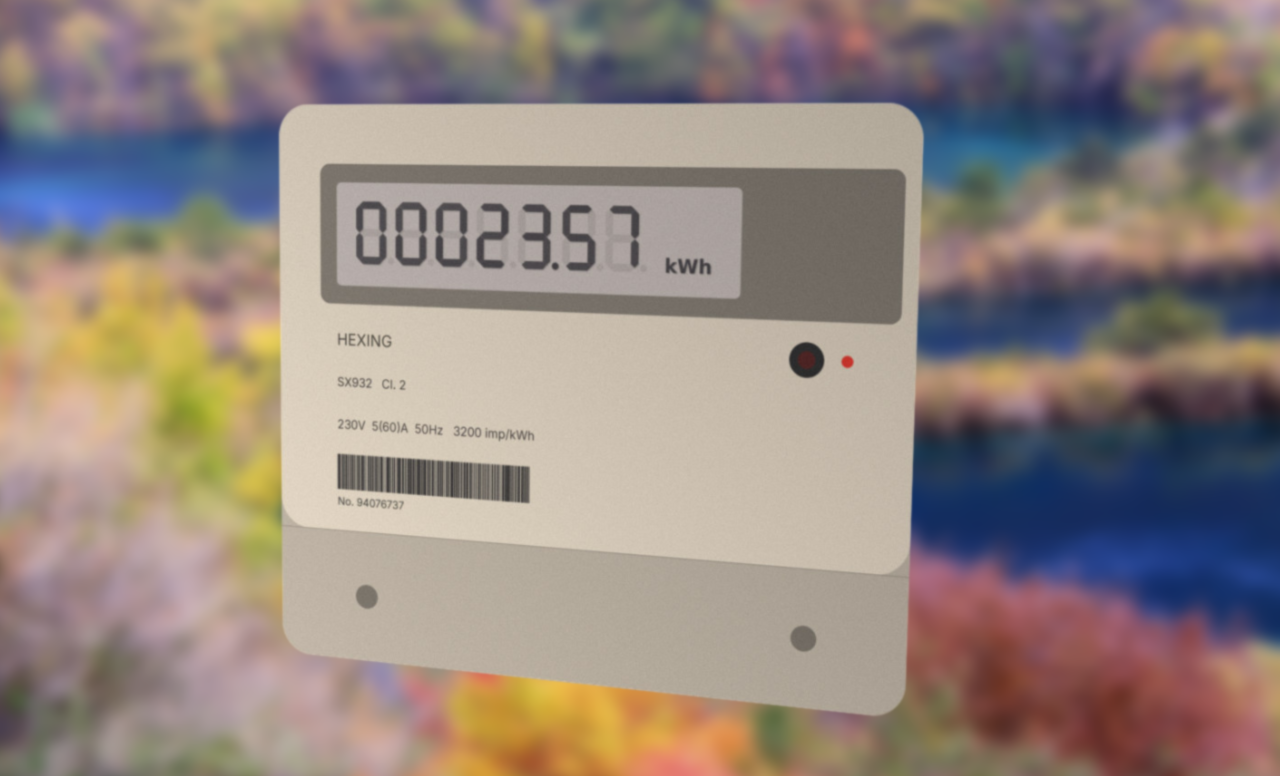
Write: 23.57 kWh
